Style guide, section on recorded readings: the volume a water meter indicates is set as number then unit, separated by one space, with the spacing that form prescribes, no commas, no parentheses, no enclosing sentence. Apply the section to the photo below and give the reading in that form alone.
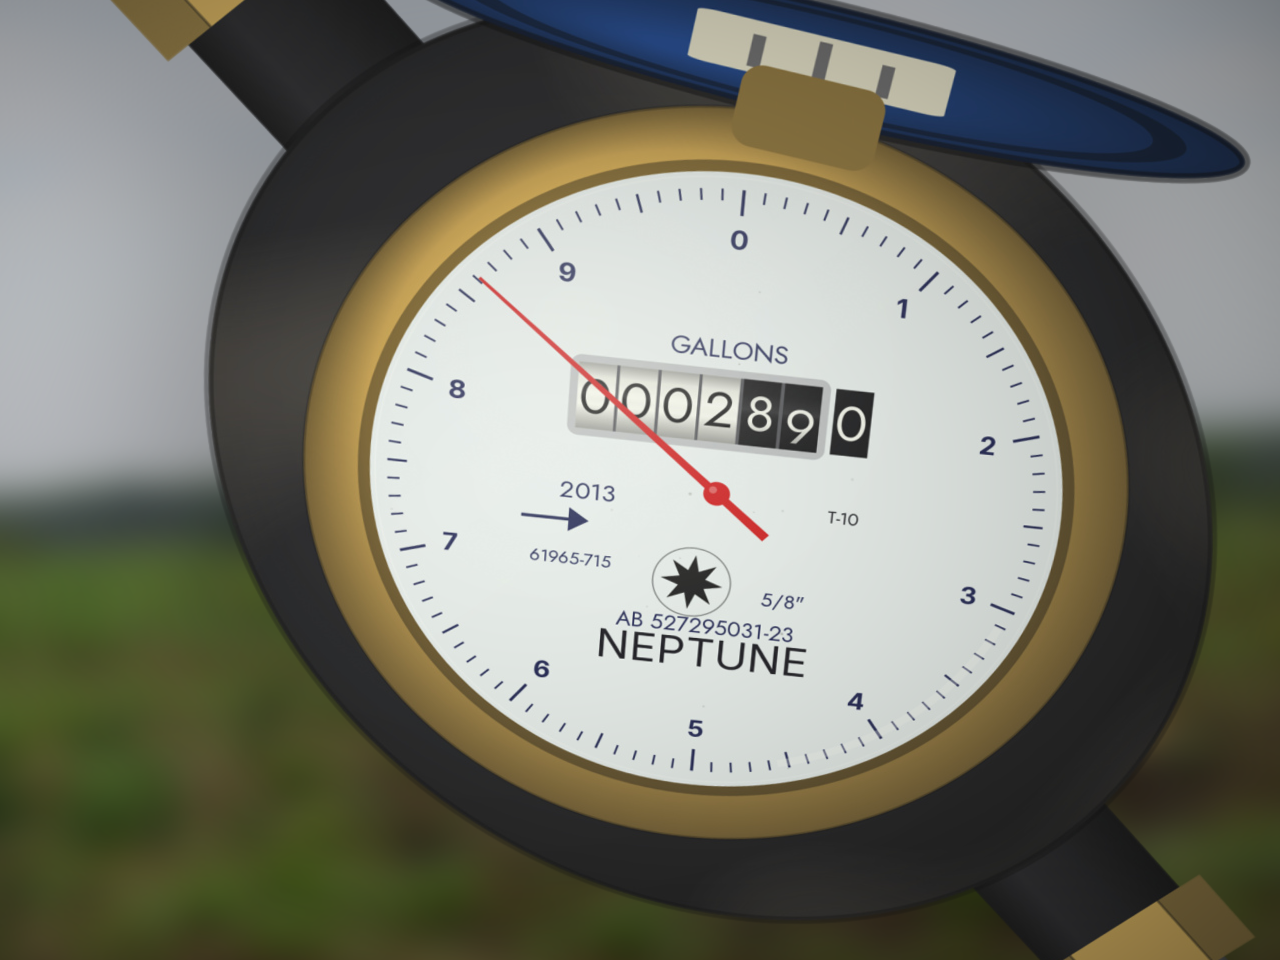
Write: 2888.6 gal
